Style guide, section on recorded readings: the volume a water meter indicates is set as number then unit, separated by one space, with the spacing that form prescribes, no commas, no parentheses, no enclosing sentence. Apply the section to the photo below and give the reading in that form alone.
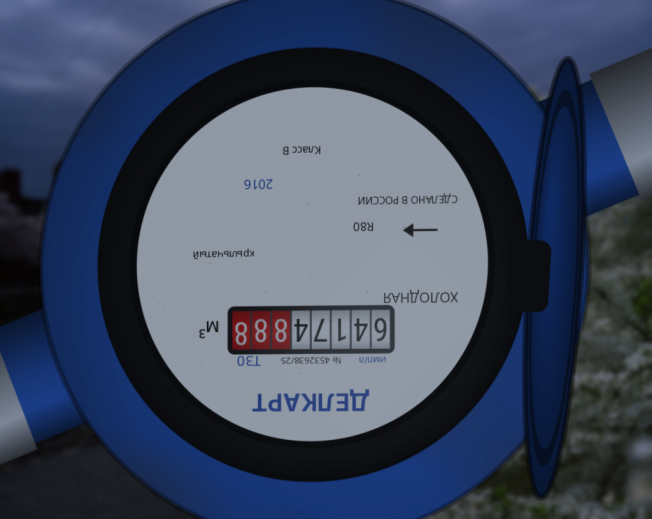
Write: 64174.888 m³
